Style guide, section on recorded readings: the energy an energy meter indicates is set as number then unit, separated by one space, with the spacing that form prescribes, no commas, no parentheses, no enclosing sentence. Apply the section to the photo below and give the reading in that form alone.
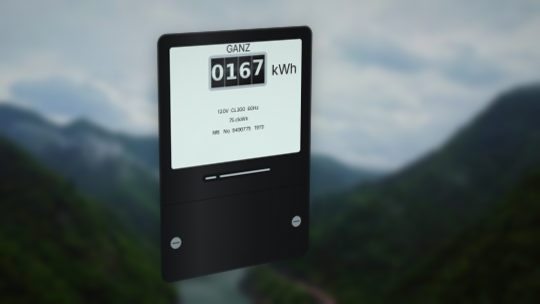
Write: 167 kWh
